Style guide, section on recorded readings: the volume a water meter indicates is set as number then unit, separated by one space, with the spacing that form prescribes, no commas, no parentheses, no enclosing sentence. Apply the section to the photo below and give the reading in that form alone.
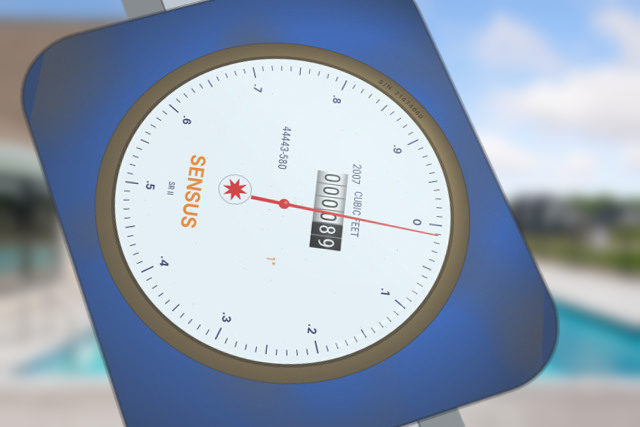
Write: 89.01 ft³
